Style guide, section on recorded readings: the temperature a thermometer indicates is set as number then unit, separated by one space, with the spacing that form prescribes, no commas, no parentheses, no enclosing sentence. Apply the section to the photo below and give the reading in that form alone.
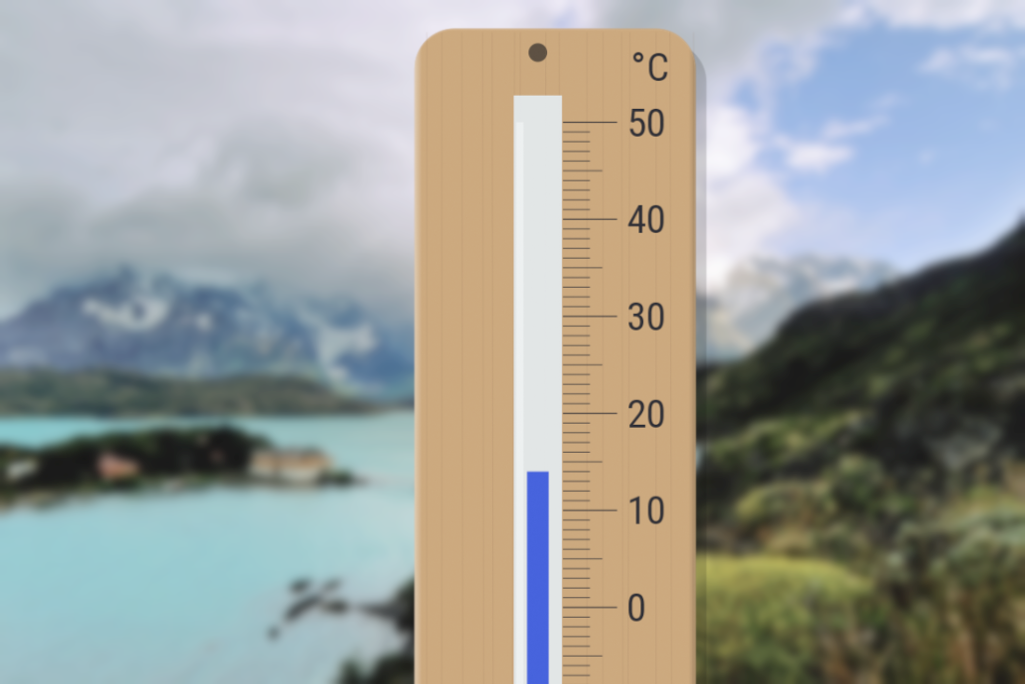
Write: 14 °C
